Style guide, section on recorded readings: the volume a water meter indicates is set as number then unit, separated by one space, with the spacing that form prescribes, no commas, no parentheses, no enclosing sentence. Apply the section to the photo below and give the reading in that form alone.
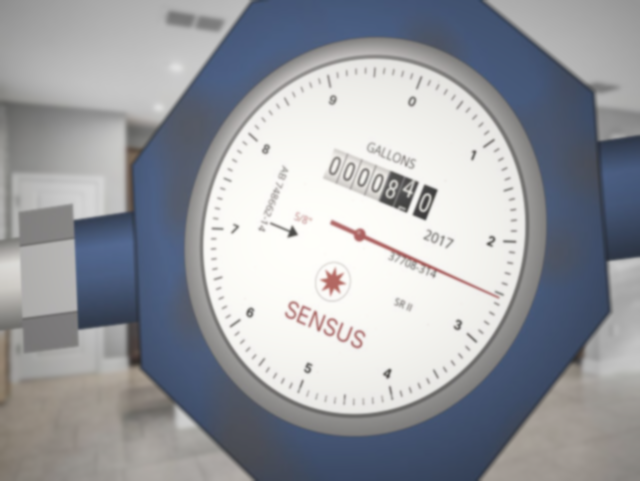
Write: 842.5 gal
